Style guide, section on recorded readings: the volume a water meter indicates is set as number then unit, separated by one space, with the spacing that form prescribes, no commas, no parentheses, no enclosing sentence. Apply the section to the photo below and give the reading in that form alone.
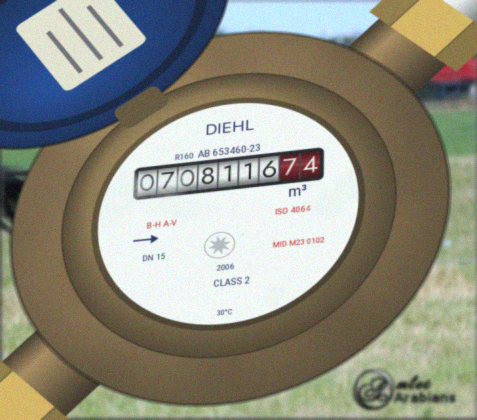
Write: 708116.74 m³
